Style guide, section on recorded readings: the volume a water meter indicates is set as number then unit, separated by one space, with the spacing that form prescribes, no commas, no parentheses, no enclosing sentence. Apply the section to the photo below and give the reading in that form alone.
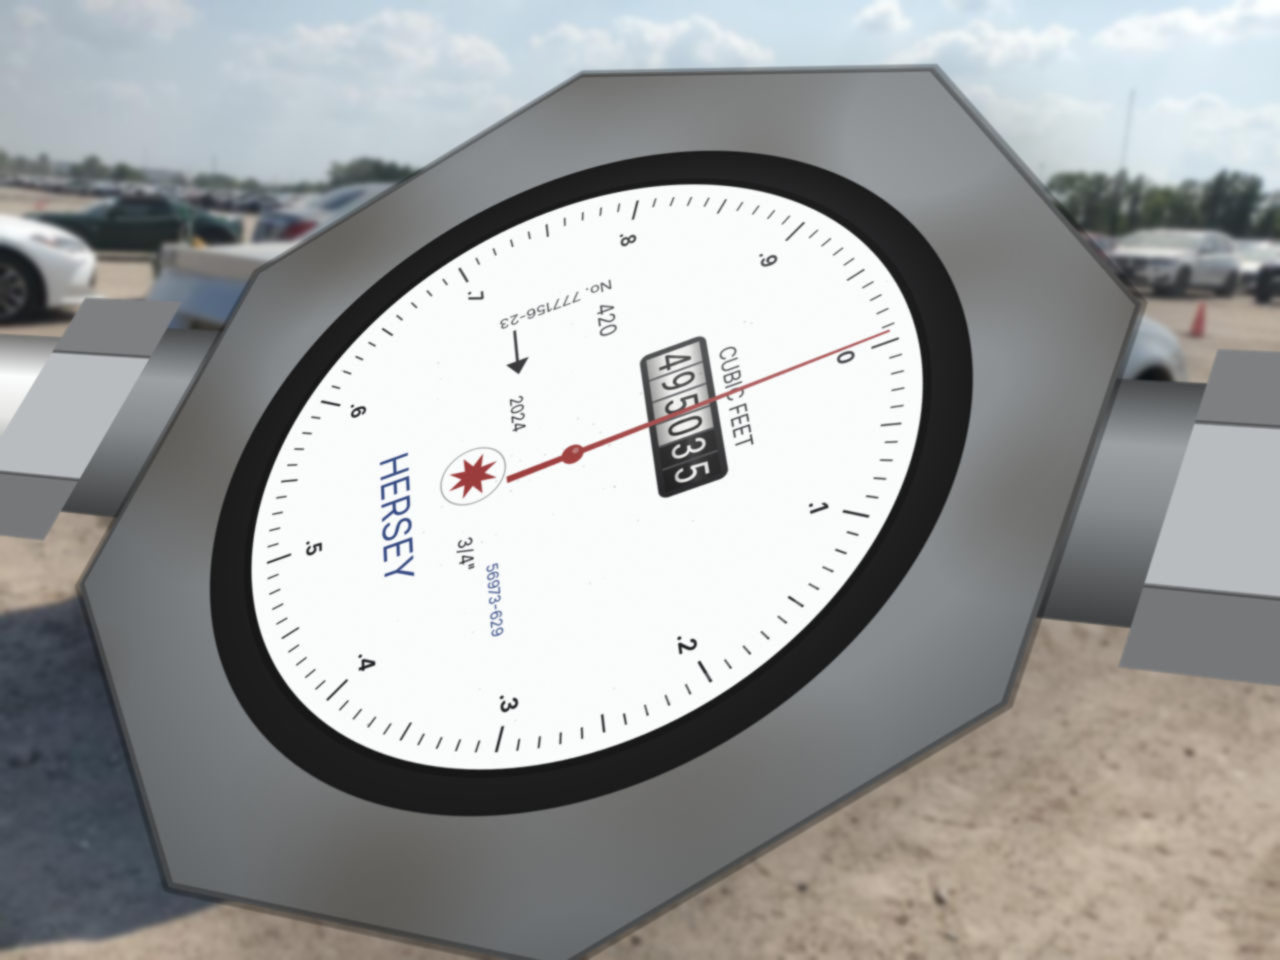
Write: 495034.99 ft³
